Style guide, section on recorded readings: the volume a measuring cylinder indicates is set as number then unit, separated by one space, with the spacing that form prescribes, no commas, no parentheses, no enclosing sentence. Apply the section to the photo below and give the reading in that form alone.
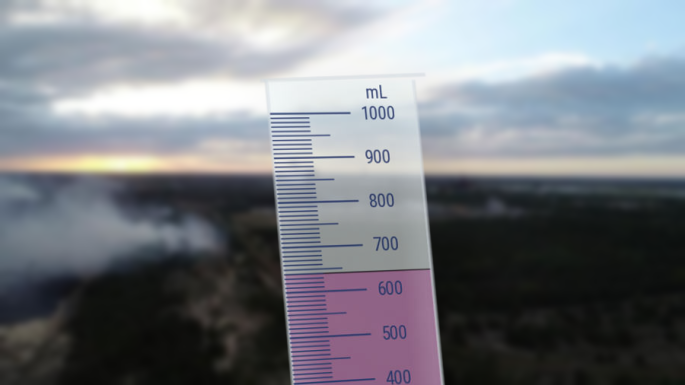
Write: 640 mL
